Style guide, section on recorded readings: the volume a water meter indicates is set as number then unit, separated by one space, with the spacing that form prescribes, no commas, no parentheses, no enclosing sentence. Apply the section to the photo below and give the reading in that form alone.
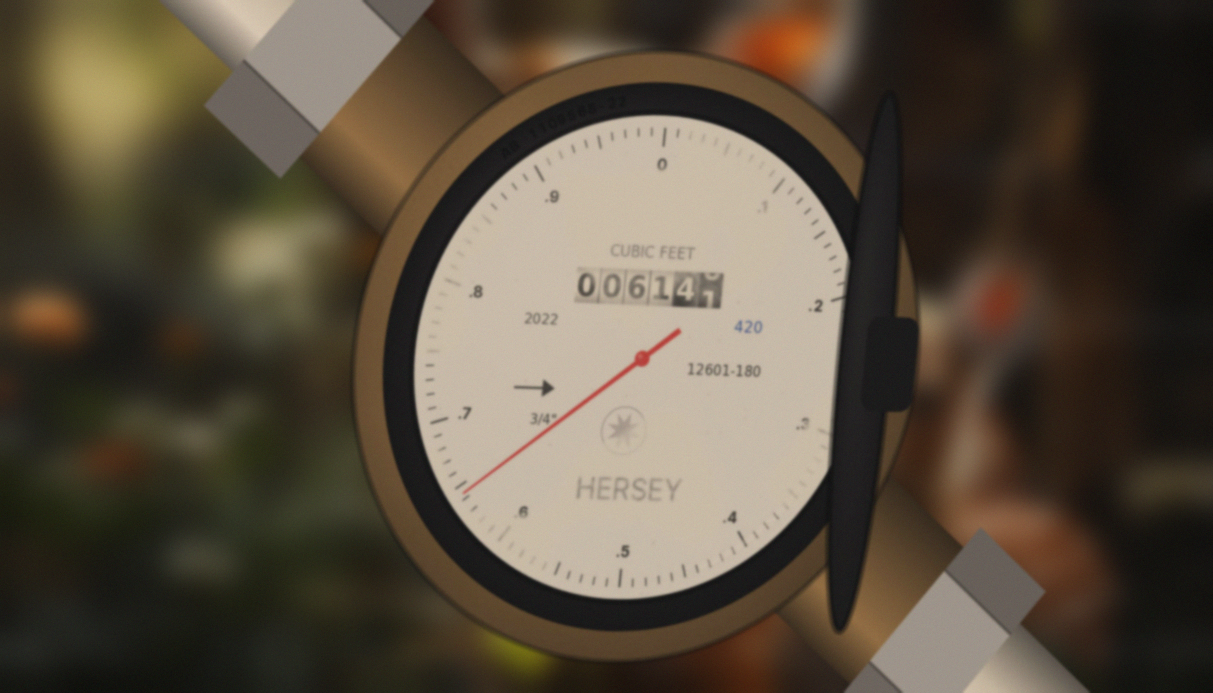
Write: 6140.64 ft³
